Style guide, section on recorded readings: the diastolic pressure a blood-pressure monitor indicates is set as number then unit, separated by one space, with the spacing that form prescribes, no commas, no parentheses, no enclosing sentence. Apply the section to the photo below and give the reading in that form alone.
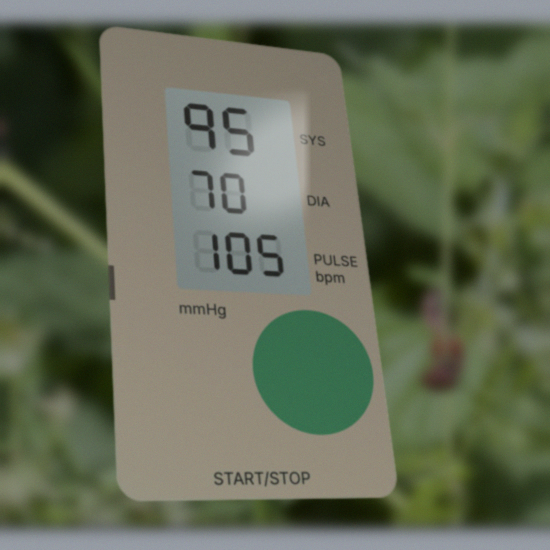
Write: 70 mmHg
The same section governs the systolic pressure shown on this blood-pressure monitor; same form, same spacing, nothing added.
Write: 95 mmHg
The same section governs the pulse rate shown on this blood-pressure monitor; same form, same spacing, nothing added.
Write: 105 bpm
